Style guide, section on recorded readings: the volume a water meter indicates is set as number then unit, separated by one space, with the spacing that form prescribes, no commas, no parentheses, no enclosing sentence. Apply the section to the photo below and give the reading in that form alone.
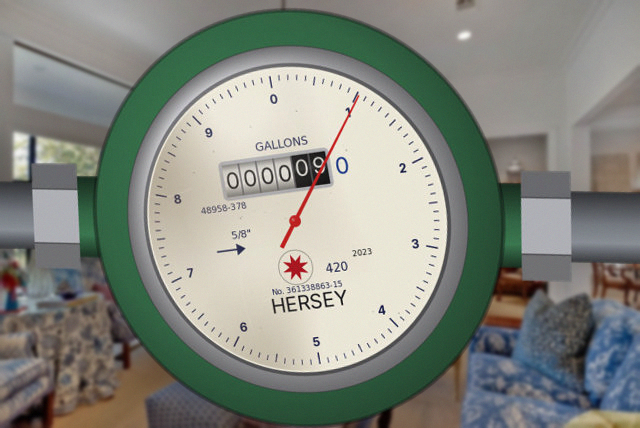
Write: 91.0 gal
